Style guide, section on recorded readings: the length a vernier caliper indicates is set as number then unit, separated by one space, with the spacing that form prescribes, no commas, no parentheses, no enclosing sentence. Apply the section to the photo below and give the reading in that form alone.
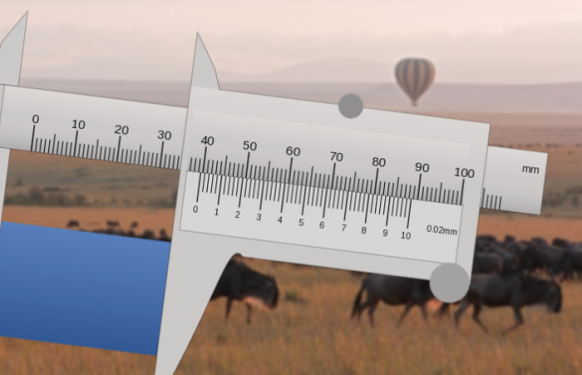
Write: 39.5 mm
